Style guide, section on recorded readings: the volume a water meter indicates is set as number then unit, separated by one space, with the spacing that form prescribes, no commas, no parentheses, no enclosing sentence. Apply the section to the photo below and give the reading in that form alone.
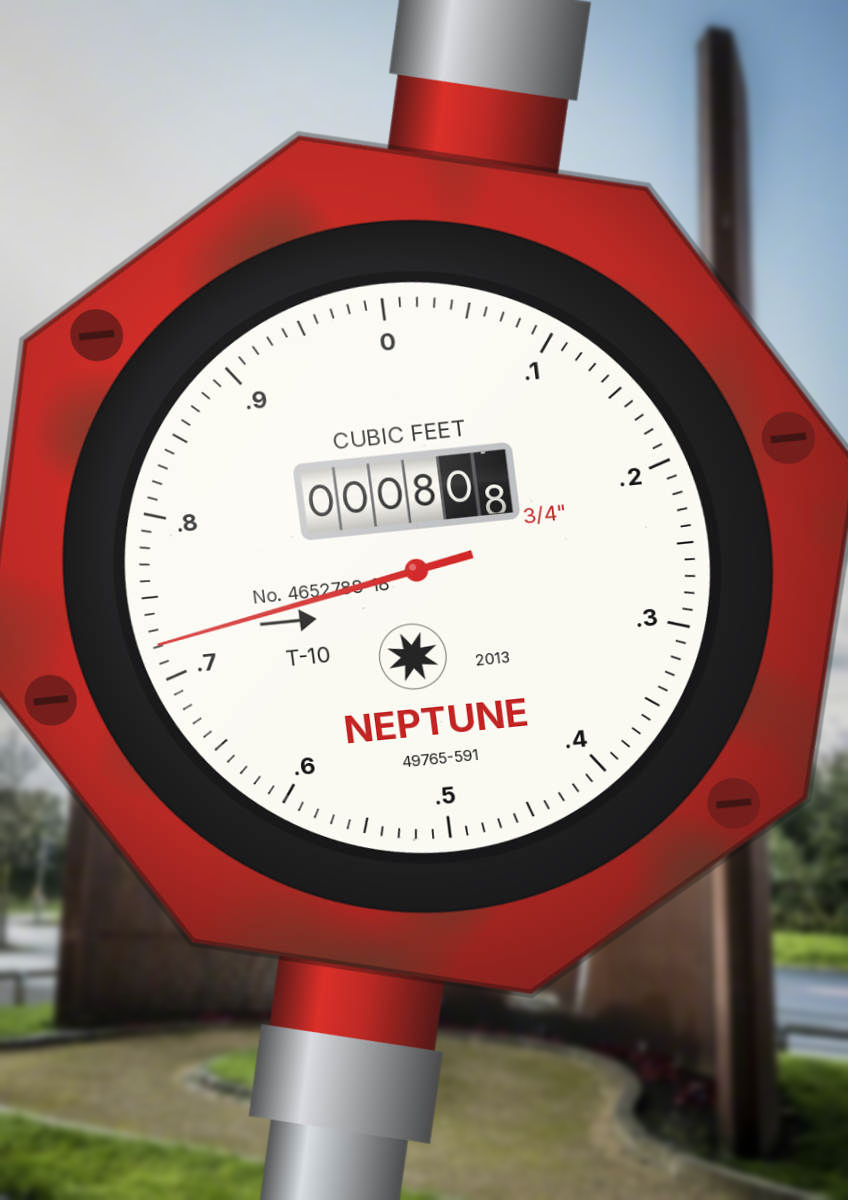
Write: 807.72 ft³
